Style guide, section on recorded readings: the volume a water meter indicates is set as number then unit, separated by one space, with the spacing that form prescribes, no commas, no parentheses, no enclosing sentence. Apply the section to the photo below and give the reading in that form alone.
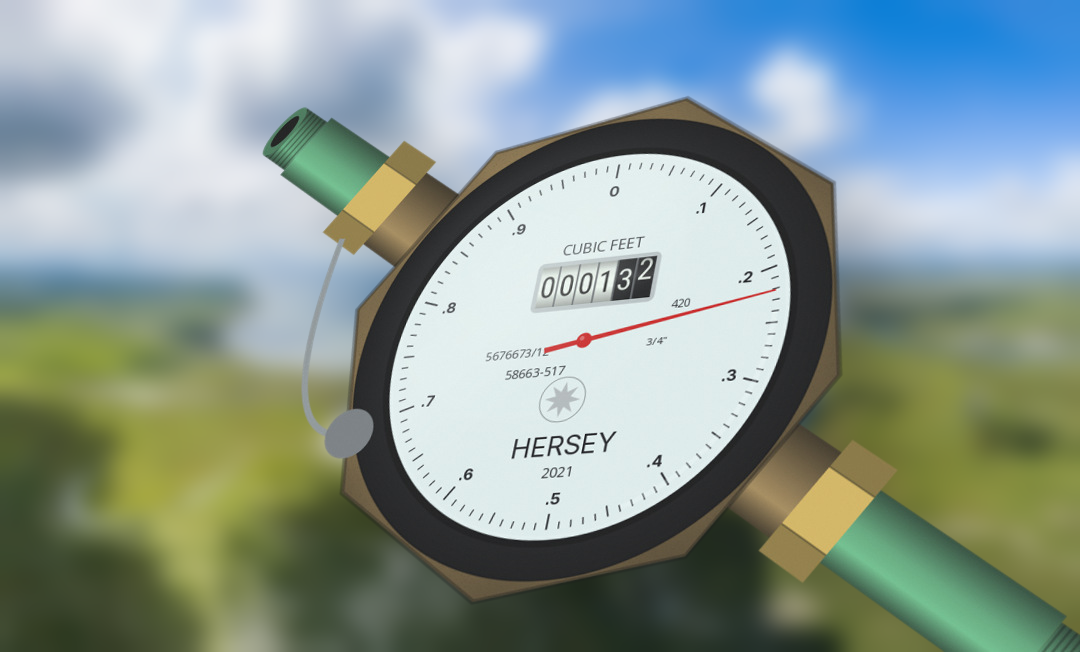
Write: 132.22 ft³
